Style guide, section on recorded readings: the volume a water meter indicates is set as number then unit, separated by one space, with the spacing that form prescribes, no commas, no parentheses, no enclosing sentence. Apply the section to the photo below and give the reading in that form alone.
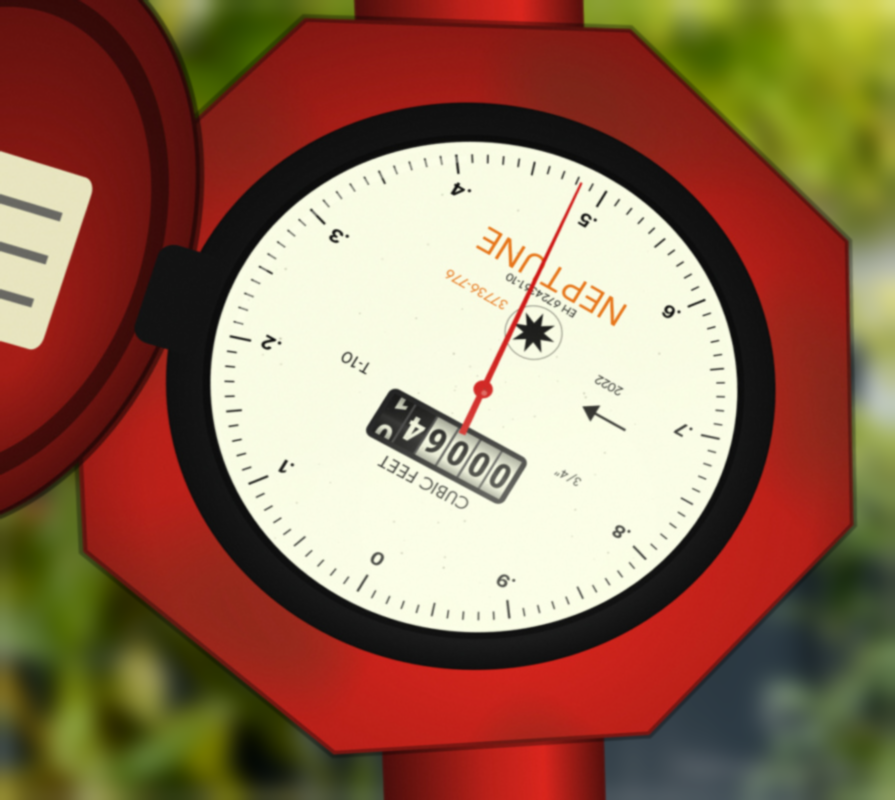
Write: 640.48 ft³
